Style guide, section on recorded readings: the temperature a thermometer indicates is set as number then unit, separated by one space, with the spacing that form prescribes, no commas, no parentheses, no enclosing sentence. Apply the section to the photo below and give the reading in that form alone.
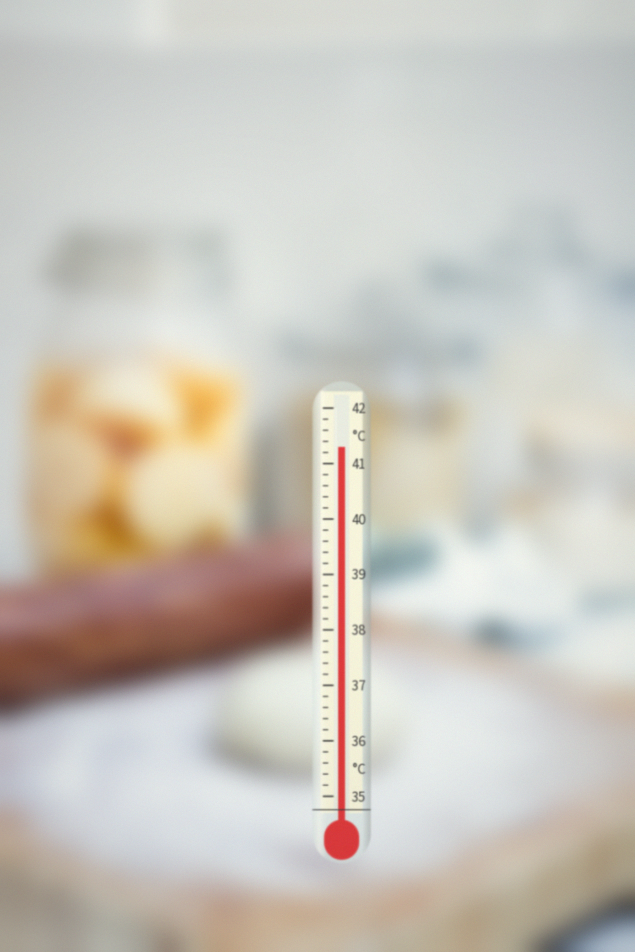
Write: 41.3 °C
